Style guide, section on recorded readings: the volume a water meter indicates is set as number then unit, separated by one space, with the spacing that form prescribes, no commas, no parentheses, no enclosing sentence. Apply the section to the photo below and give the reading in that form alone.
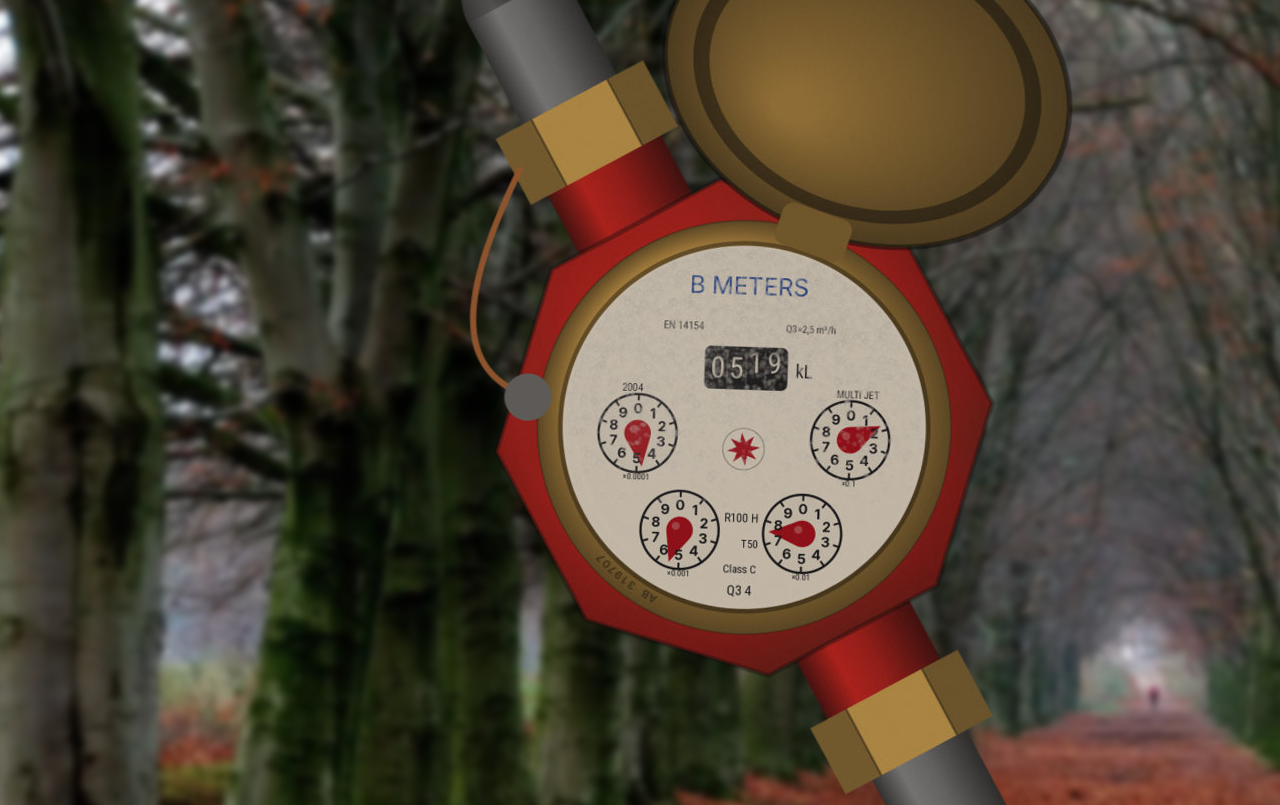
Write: 519.1754 kL
